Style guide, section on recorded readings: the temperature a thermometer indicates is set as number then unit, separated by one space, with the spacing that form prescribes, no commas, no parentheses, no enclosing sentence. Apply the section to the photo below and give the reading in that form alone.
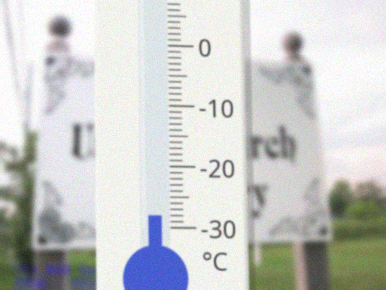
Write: -28 °C
